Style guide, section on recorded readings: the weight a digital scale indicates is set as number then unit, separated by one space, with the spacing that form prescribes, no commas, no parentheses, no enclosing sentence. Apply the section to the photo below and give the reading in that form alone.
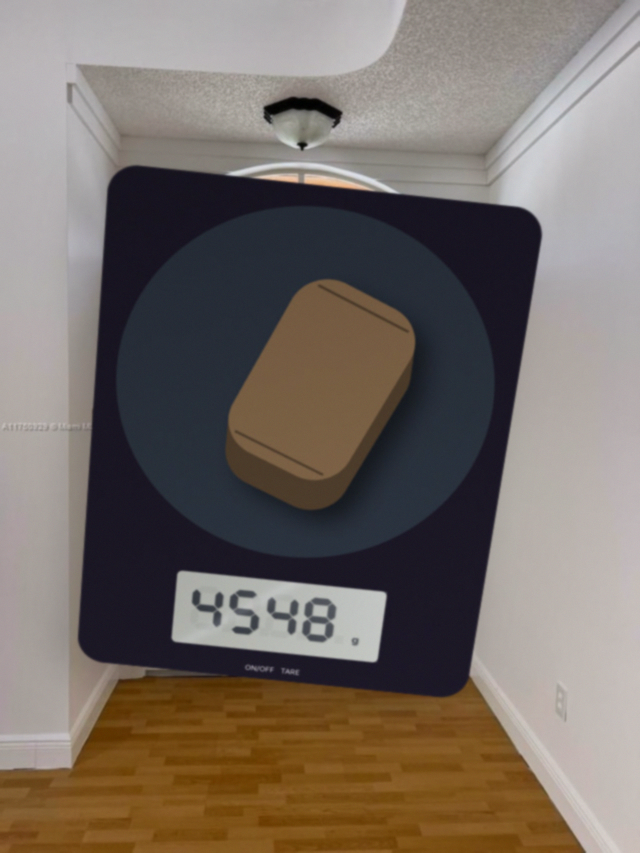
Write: 4548 g
